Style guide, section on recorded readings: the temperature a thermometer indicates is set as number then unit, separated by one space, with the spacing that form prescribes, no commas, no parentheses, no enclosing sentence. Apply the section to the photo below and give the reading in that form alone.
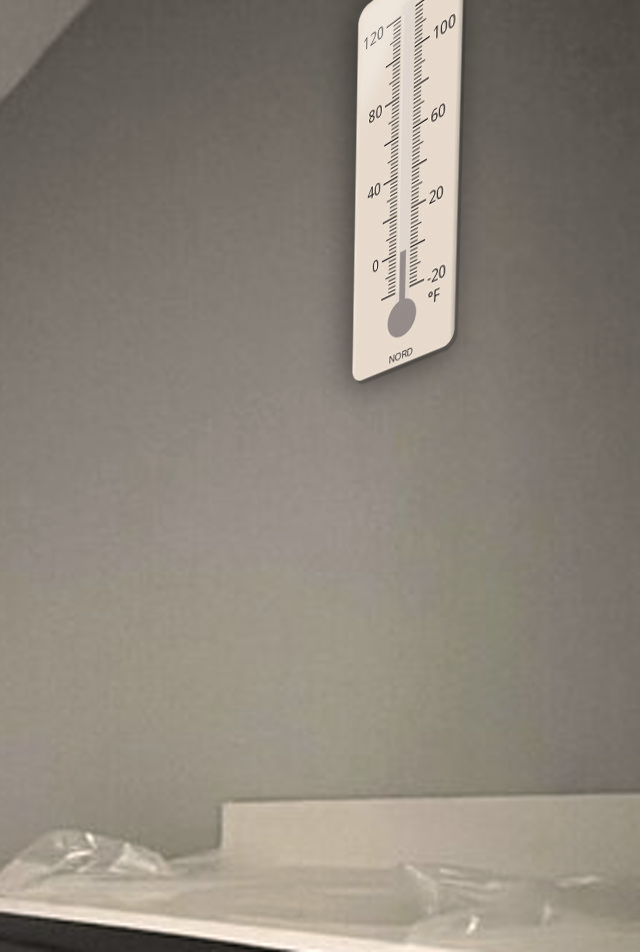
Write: 0 °F
